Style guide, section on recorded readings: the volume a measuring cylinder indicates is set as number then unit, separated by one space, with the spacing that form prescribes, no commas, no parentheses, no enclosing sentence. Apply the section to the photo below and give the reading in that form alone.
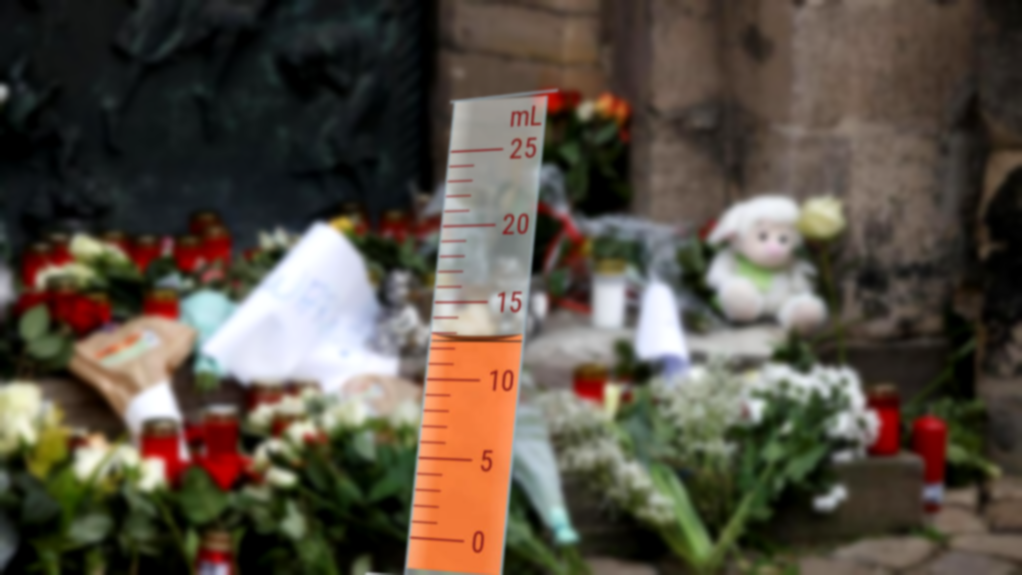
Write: 12.5 mL
